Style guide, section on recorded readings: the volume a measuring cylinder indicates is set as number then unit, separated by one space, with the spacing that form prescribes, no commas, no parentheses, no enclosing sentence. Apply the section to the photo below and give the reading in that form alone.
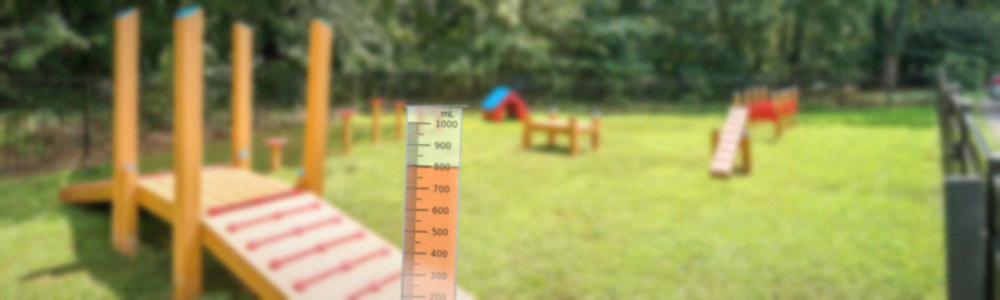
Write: 800 mL
